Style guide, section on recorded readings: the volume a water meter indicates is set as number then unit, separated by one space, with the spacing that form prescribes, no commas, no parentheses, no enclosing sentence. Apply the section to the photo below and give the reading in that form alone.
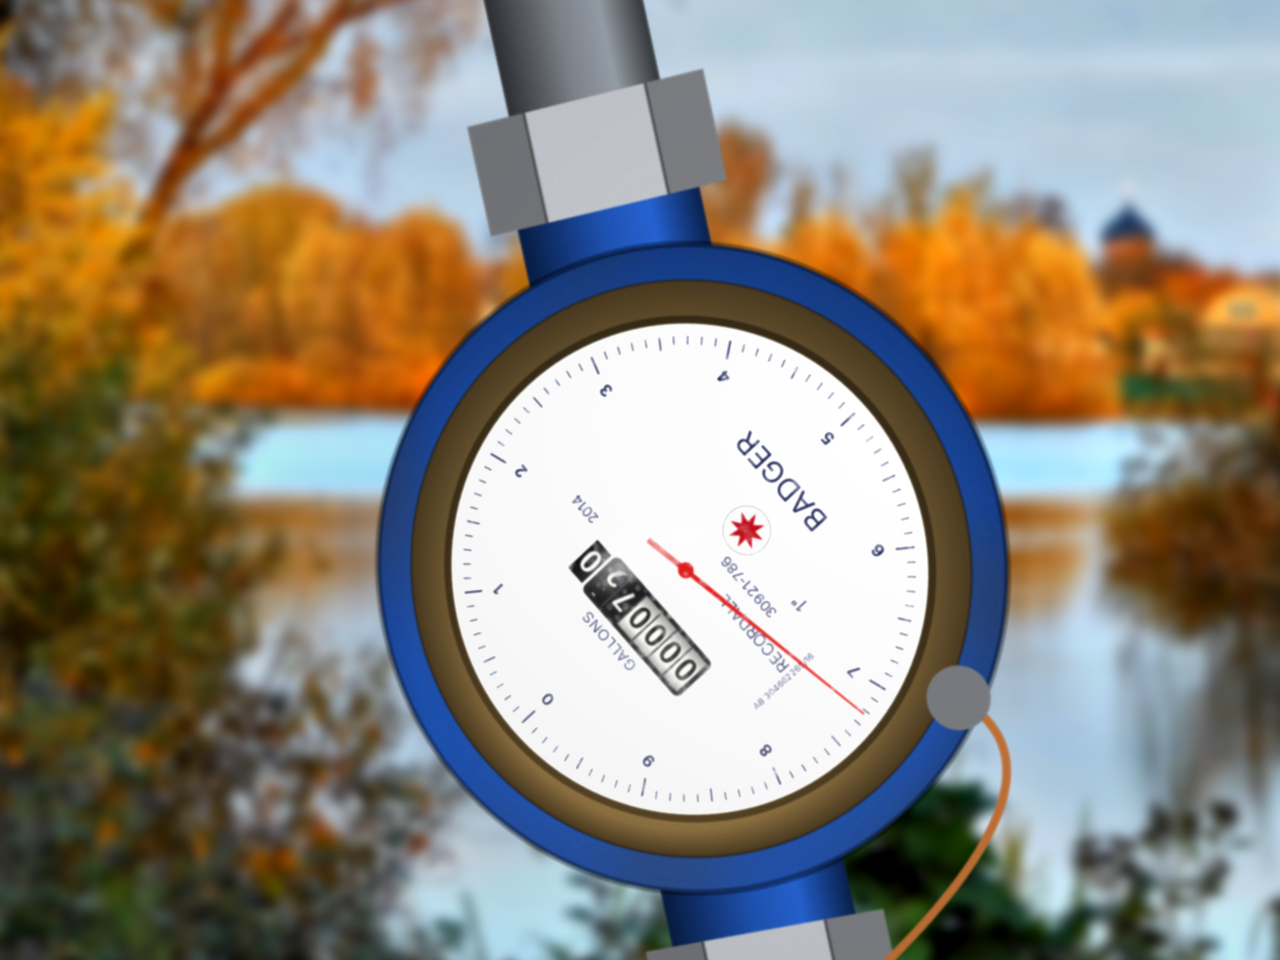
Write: 717.2 gal
